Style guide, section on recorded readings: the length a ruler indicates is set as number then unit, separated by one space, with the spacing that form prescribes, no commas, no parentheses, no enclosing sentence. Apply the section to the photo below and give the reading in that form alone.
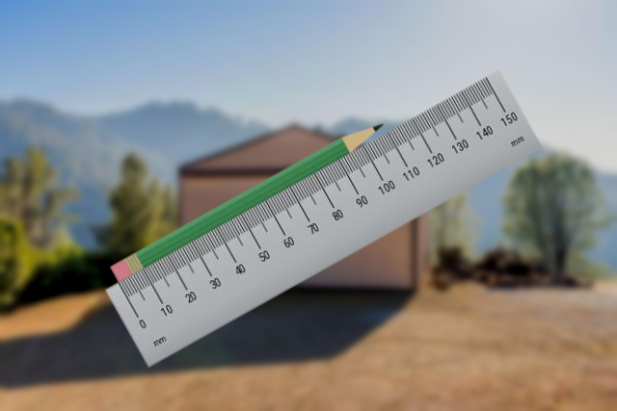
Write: 110 mm
